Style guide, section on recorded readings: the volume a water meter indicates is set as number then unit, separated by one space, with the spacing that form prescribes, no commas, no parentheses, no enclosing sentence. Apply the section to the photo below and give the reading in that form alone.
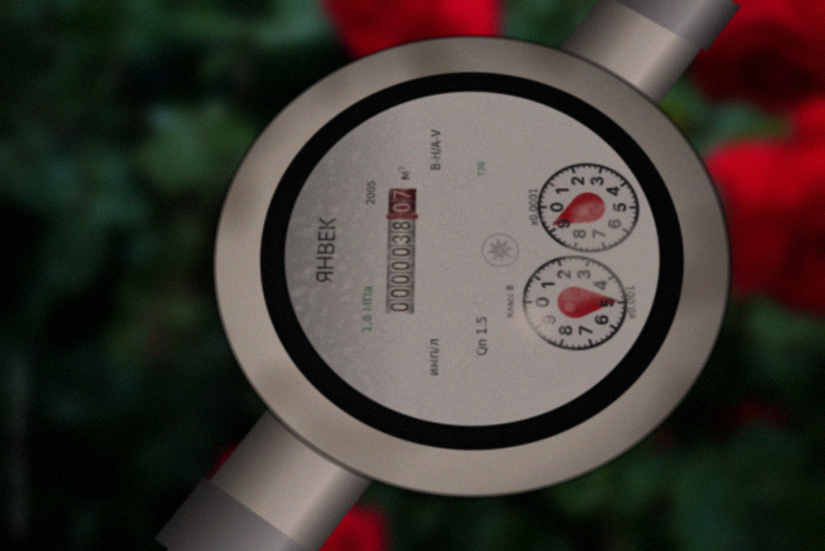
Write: 38.0749 m³
